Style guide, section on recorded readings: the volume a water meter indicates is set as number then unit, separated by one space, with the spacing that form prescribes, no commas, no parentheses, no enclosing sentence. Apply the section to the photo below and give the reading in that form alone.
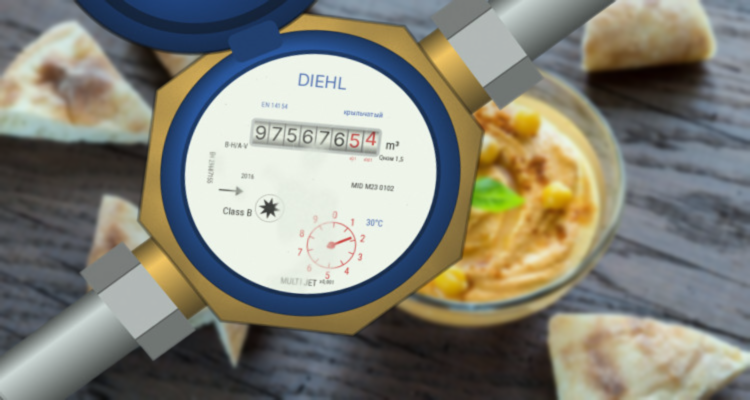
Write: 975676.541 m³
